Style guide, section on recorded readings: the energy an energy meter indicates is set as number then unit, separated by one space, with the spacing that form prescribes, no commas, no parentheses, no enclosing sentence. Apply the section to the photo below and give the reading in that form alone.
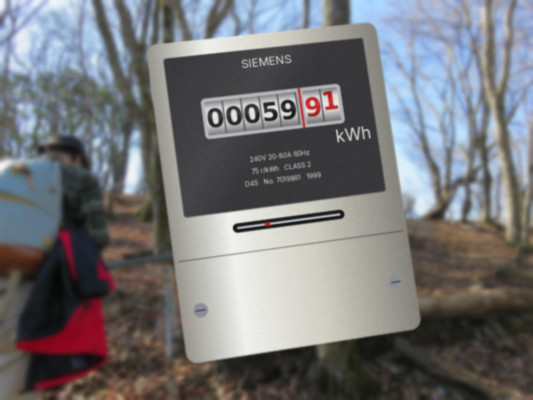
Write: 59.91 kWh
